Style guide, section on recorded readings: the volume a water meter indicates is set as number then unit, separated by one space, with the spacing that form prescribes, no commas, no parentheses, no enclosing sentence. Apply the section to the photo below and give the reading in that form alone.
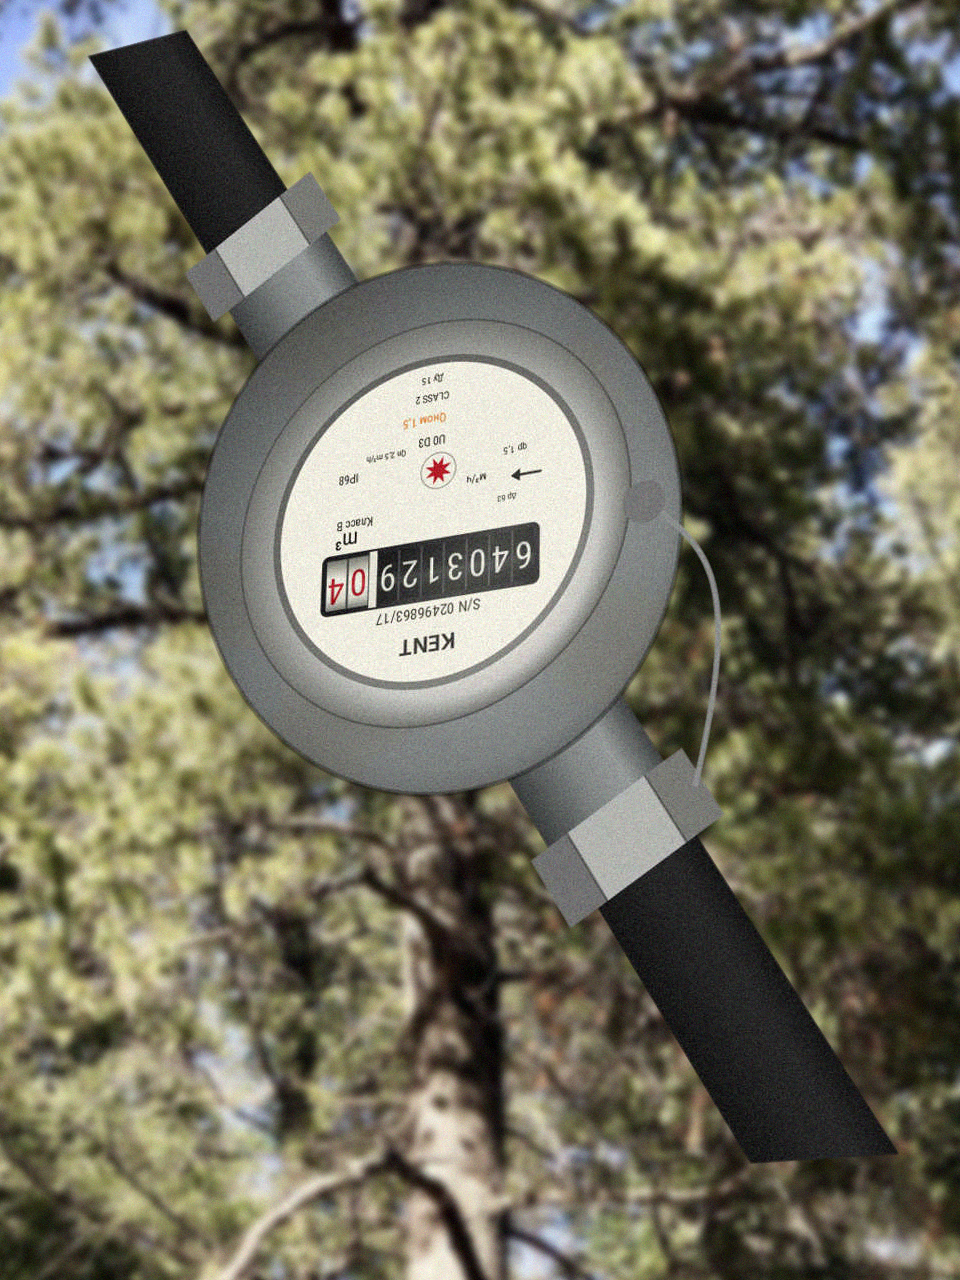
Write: 6403129.04 m³
